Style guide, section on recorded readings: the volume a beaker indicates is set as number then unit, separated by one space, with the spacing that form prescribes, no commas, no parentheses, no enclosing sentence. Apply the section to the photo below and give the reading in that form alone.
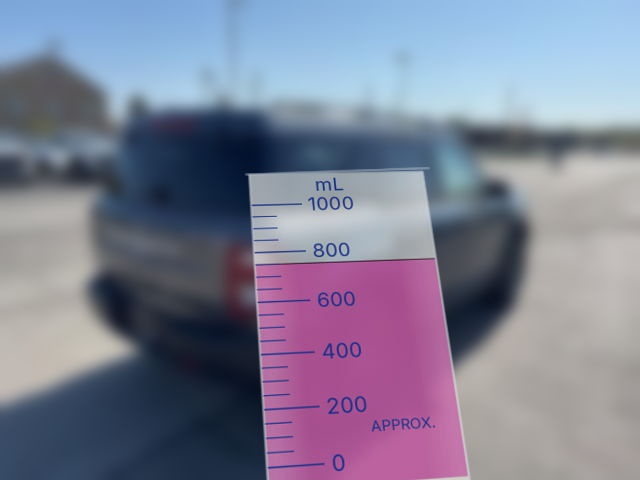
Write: 750 mL
